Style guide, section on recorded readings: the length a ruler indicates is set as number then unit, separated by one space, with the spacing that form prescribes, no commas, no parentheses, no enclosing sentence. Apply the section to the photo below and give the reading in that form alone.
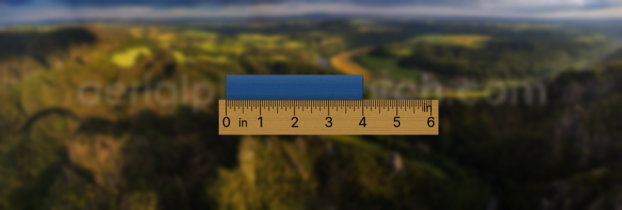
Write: 4 in
